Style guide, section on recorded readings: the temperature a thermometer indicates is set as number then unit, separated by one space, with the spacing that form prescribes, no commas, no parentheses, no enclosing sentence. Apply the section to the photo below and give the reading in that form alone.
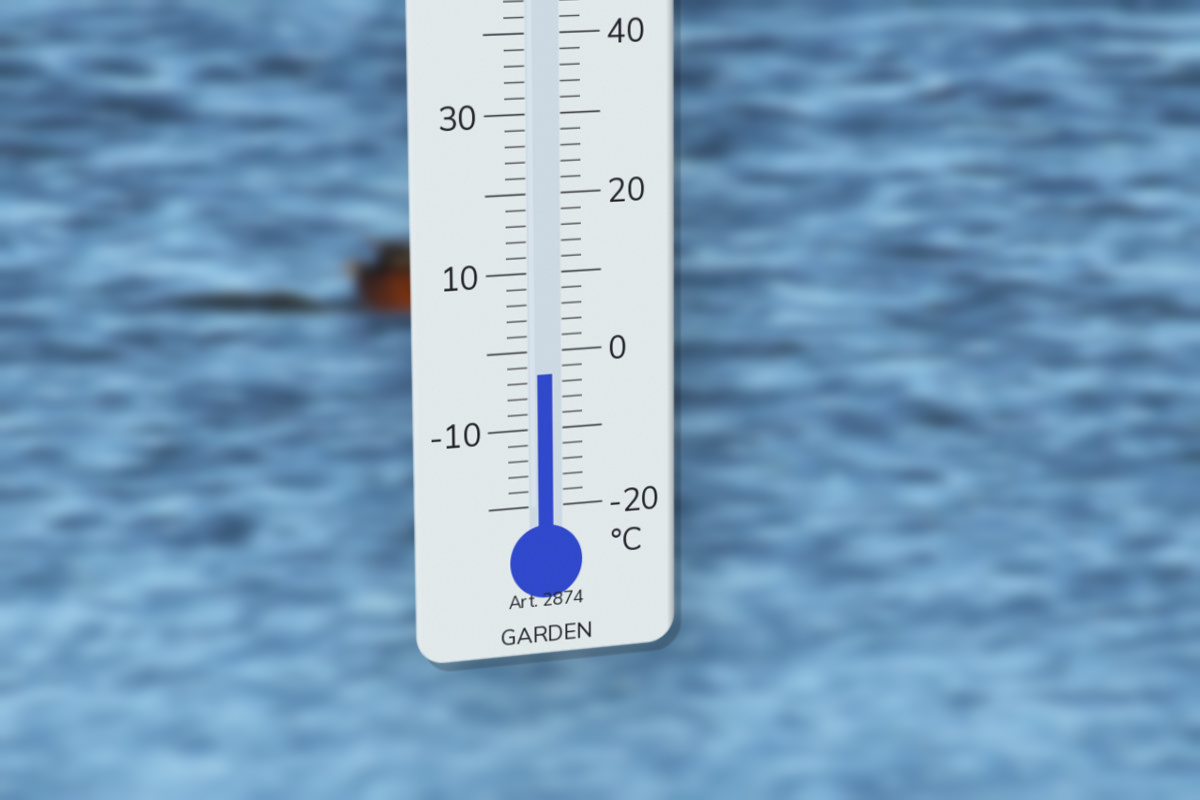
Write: -3 °C
